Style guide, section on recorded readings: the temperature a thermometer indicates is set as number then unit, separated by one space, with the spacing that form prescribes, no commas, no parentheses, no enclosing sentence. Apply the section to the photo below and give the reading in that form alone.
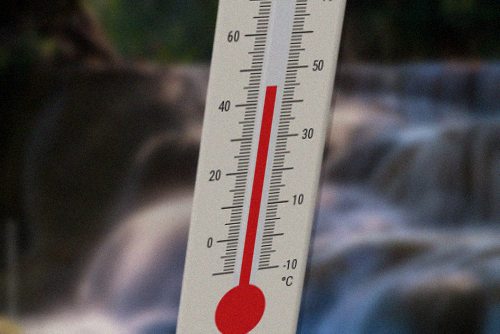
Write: 45 °C
